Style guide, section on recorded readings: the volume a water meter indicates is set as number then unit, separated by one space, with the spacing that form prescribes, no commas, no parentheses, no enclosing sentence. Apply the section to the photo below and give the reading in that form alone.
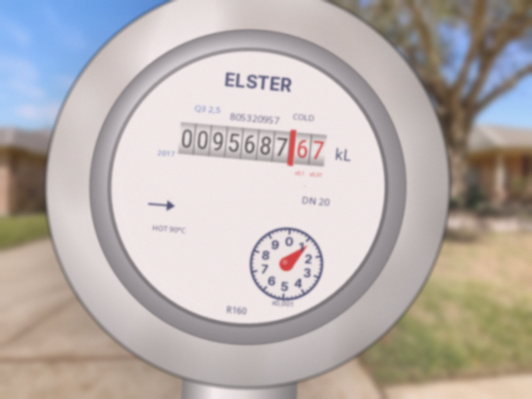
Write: 95687.671 kL
